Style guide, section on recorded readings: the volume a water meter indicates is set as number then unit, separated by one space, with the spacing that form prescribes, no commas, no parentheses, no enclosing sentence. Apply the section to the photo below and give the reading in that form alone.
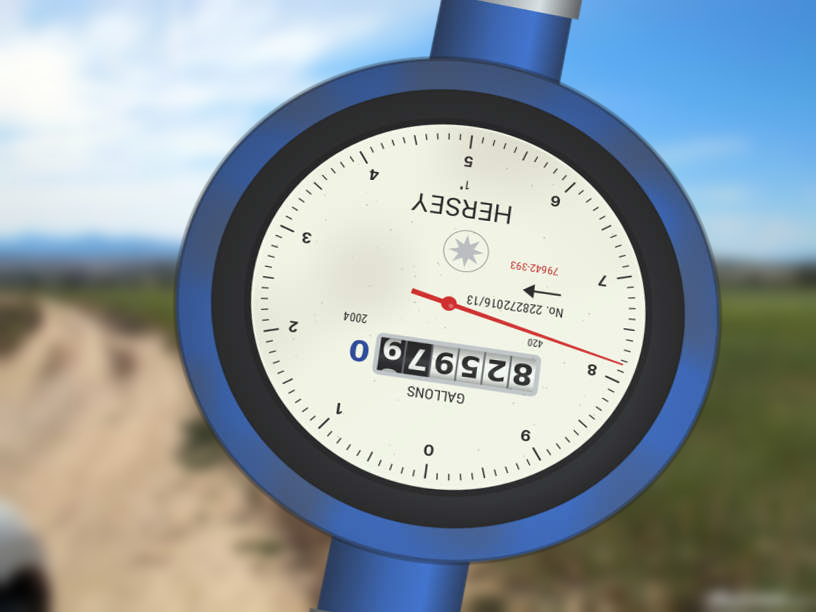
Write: 8259787.8 gal
